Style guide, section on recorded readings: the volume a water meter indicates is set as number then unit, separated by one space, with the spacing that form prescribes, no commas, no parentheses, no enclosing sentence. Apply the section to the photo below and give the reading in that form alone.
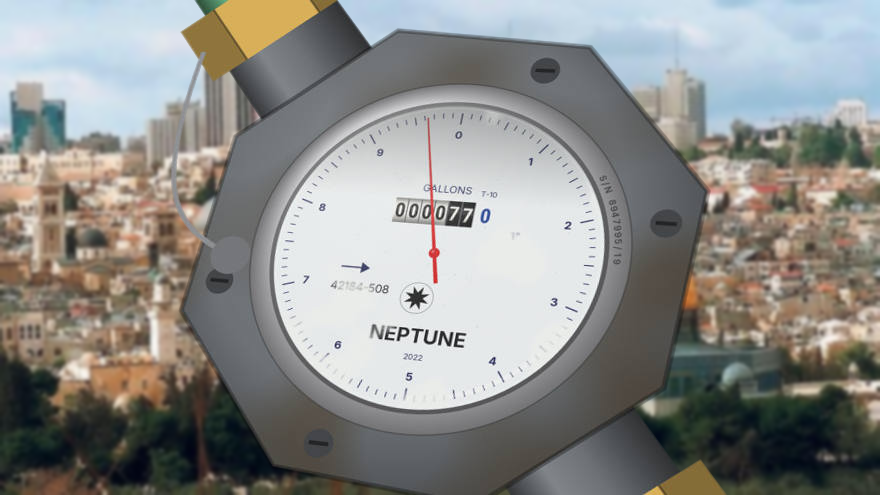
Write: 769.6 gal
